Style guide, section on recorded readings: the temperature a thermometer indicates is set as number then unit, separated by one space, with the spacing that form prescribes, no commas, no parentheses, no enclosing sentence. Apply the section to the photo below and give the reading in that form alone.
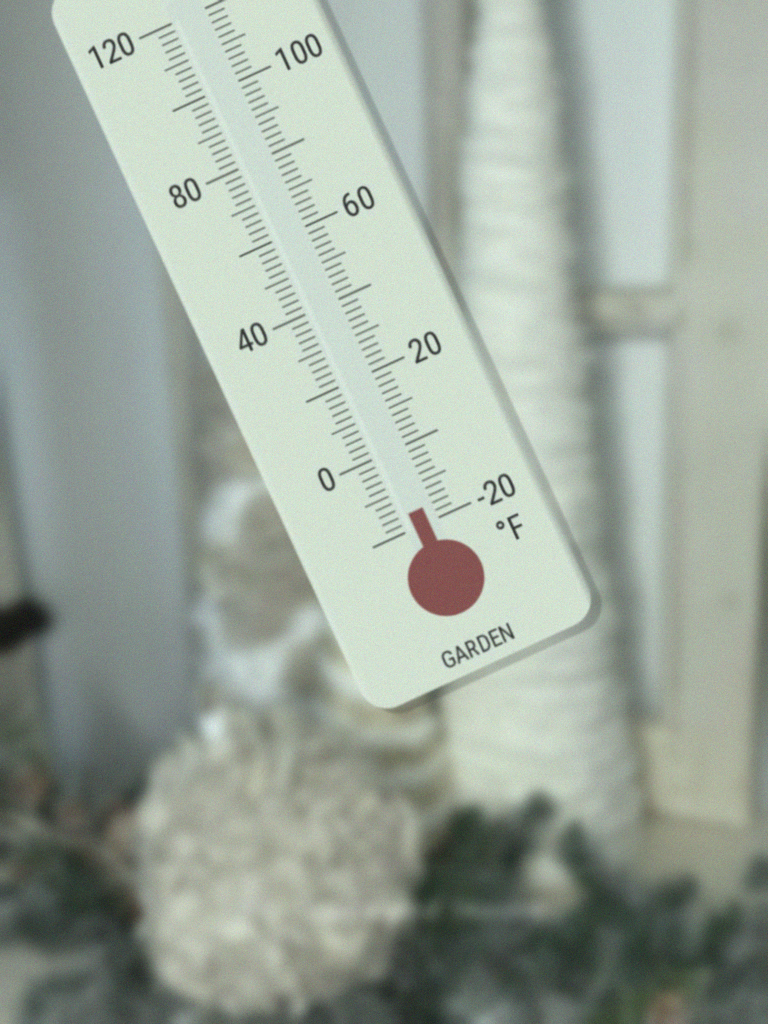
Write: -16 °F
